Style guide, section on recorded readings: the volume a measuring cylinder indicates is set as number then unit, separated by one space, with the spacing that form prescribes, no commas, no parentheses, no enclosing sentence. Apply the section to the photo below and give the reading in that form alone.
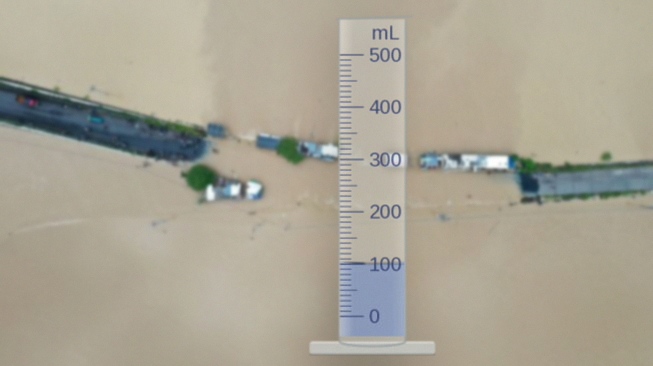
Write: 100 mL
